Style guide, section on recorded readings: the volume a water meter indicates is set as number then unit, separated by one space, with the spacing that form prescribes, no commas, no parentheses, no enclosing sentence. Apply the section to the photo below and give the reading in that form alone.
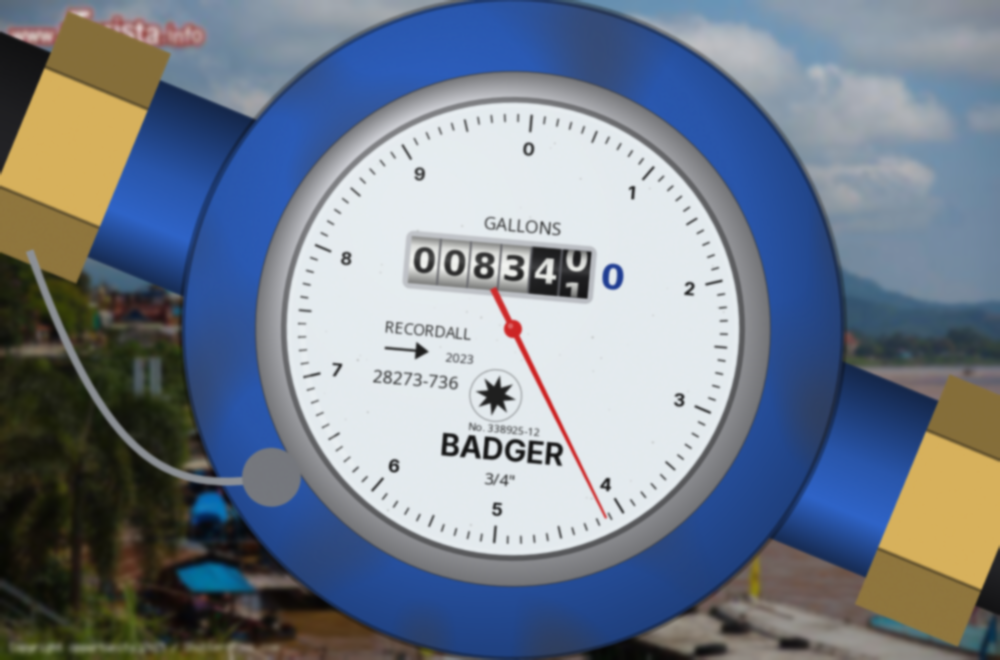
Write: 83404.1 gal
